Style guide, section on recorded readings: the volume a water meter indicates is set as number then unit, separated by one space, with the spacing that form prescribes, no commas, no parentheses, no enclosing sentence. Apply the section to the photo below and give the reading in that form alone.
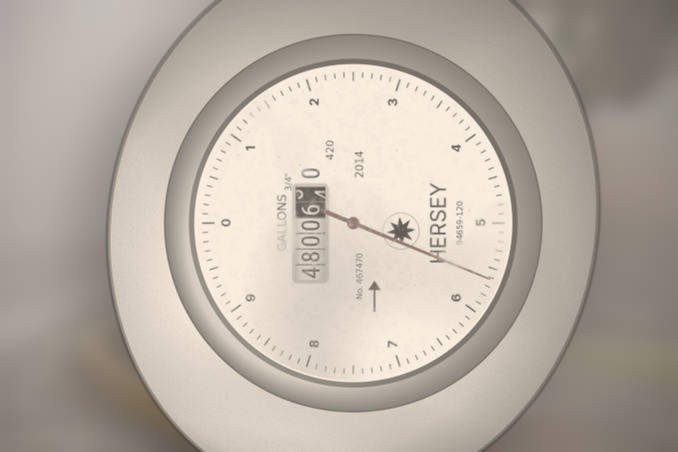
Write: 4800635.6 gal
